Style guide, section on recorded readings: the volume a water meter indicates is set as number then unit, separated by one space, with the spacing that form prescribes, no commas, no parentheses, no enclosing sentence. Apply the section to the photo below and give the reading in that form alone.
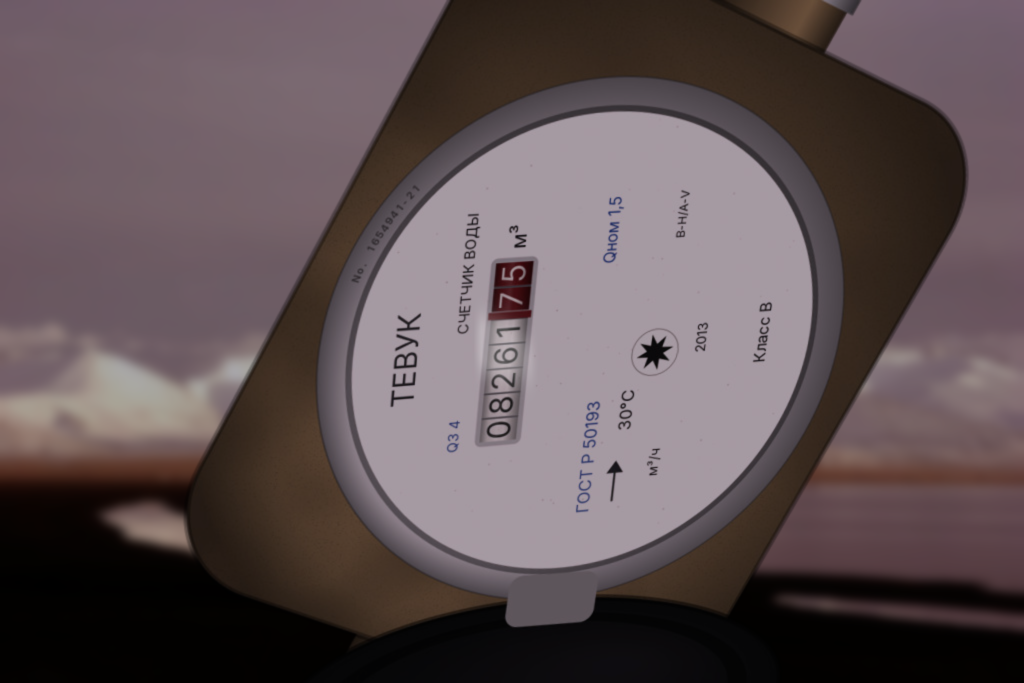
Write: 8261.75 m³
